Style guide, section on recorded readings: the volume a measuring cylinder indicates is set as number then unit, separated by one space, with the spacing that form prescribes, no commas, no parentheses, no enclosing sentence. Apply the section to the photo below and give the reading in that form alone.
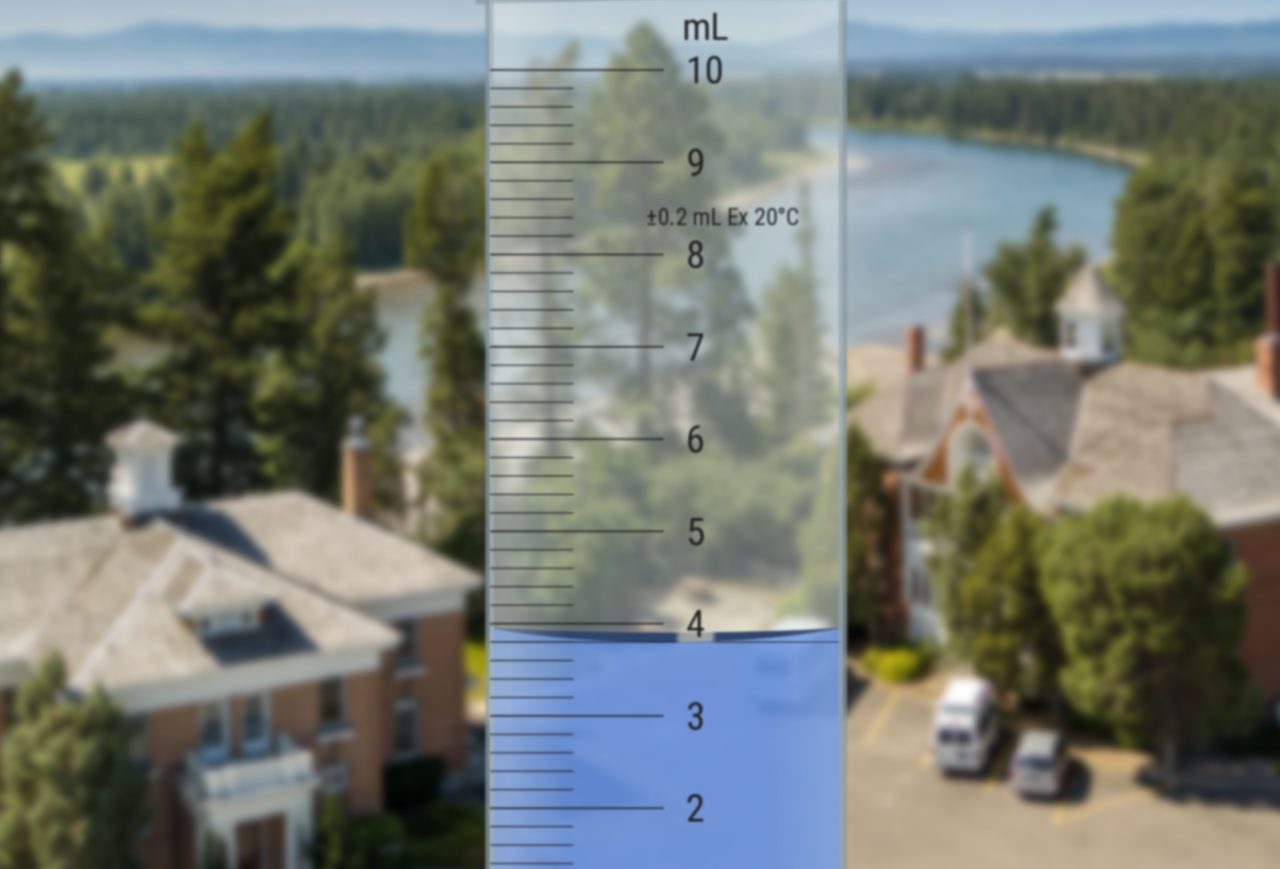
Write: 3.8 mL
